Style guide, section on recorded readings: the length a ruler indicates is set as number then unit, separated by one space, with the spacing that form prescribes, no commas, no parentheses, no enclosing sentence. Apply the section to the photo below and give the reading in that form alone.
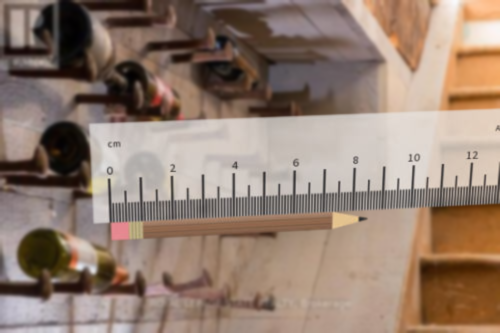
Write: 8.5 cm
